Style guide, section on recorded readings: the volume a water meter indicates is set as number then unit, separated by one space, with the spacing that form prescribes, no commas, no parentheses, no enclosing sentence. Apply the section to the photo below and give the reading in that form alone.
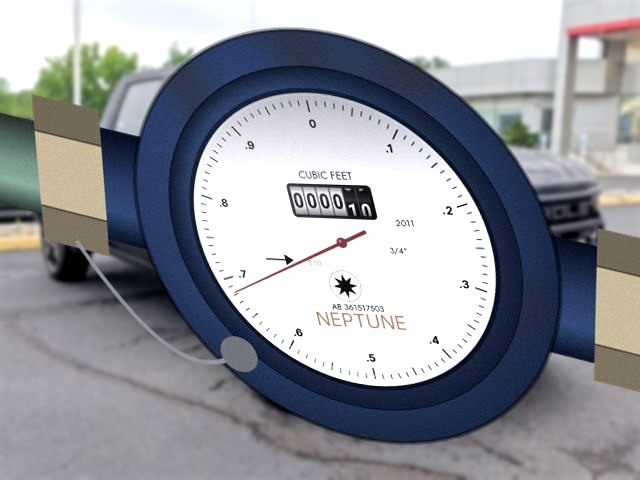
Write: 9.68 ft³
